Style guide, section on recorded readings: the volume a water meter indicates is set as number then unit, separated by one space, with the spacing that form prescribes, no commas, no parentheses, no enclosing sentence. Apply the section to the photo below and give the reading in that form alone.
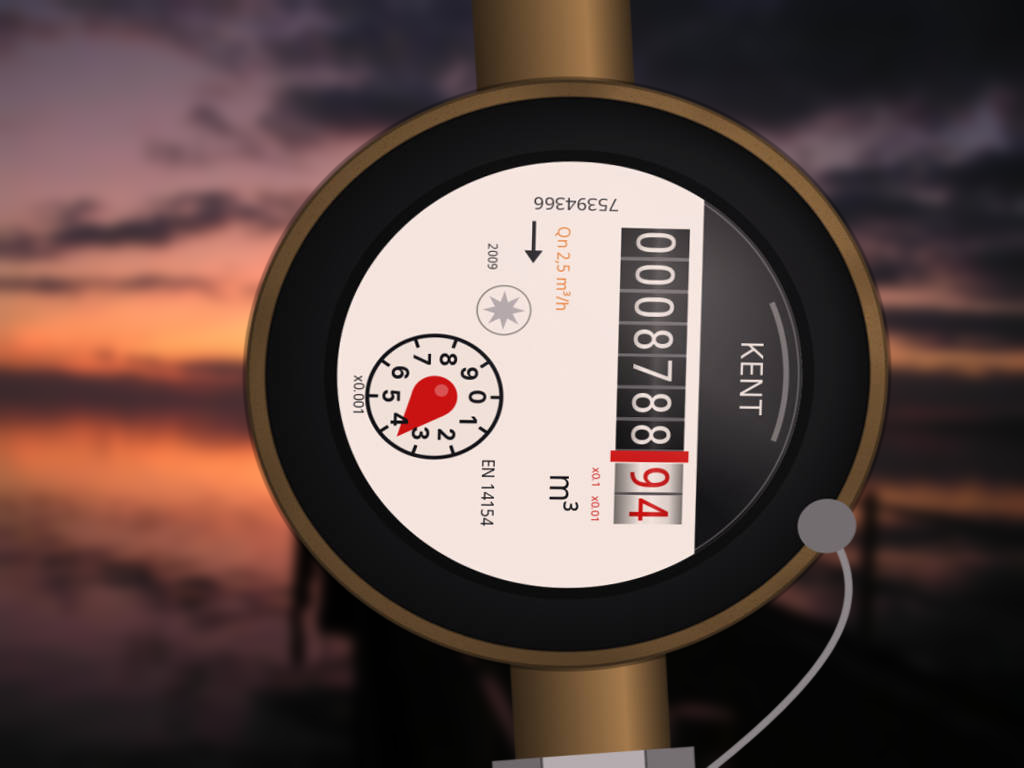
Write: 8788.943 m³
